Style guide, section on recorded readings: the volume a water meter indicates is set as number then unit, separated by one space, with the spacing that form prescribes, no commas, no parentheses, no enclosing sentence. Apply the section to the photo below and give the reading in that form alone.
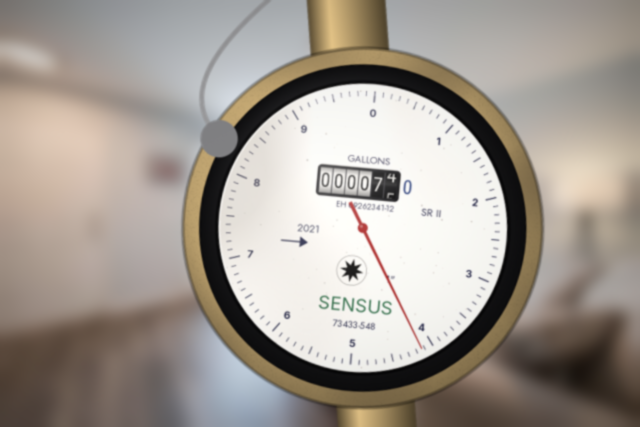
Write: 744.1 gal
